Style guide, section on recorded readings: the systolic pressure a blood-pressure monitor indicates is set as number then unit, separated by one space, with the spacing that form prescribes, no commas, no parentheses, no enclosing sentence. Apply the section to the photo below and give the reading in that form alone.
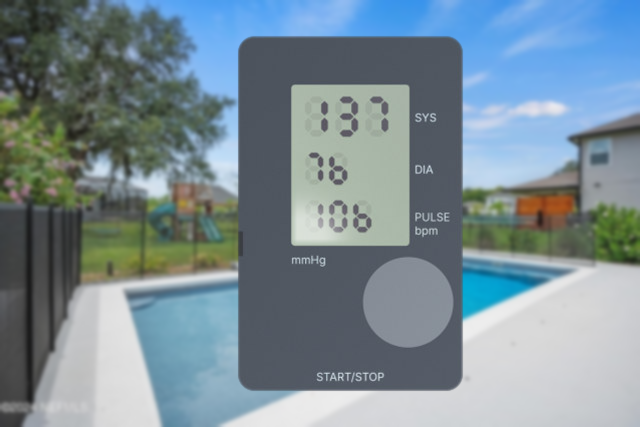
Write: 137 mmHg
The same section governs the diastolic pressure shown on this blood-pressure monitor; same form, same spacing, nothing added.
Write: 76 mmHg
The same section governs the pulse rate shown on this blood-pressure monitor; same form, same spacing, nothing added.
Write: 106 bpm
